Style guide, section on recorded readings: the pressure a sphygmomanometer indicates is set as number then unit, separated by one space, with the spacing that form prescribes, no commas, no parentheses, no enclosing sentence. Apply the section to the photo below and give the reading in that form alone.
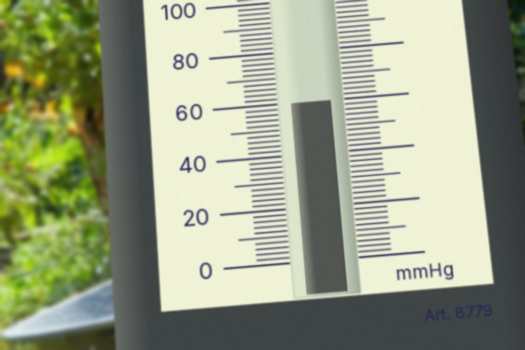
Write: 60 mmHg
